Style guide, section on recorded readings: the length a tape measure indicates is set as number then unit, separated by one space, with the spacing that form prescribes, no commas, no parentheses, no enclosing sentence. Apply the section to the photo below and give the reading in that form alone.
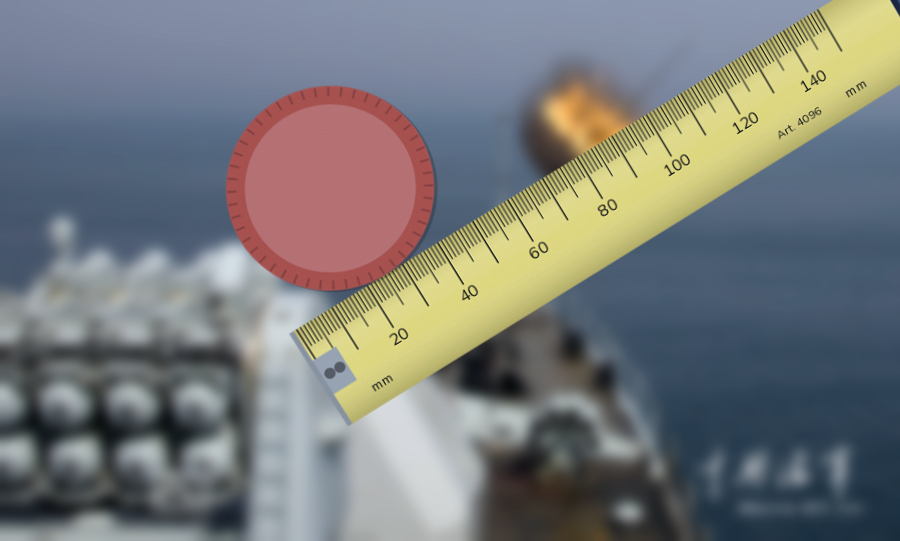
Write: 50 mm
